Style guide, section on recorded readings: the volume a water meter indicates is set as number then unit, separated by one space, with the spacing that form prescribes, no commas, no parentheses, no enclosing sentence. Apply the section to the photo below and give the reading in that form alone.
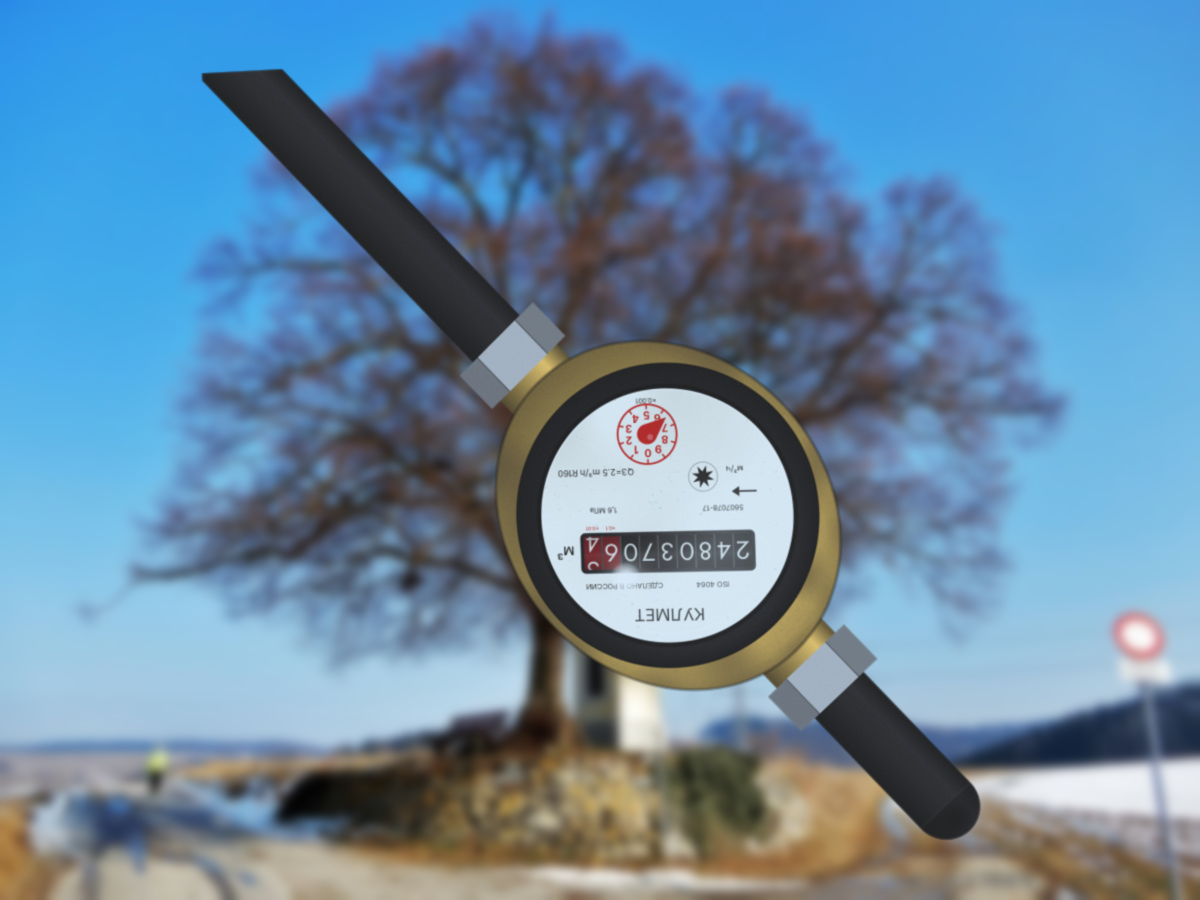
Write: 2480370.636 m³
